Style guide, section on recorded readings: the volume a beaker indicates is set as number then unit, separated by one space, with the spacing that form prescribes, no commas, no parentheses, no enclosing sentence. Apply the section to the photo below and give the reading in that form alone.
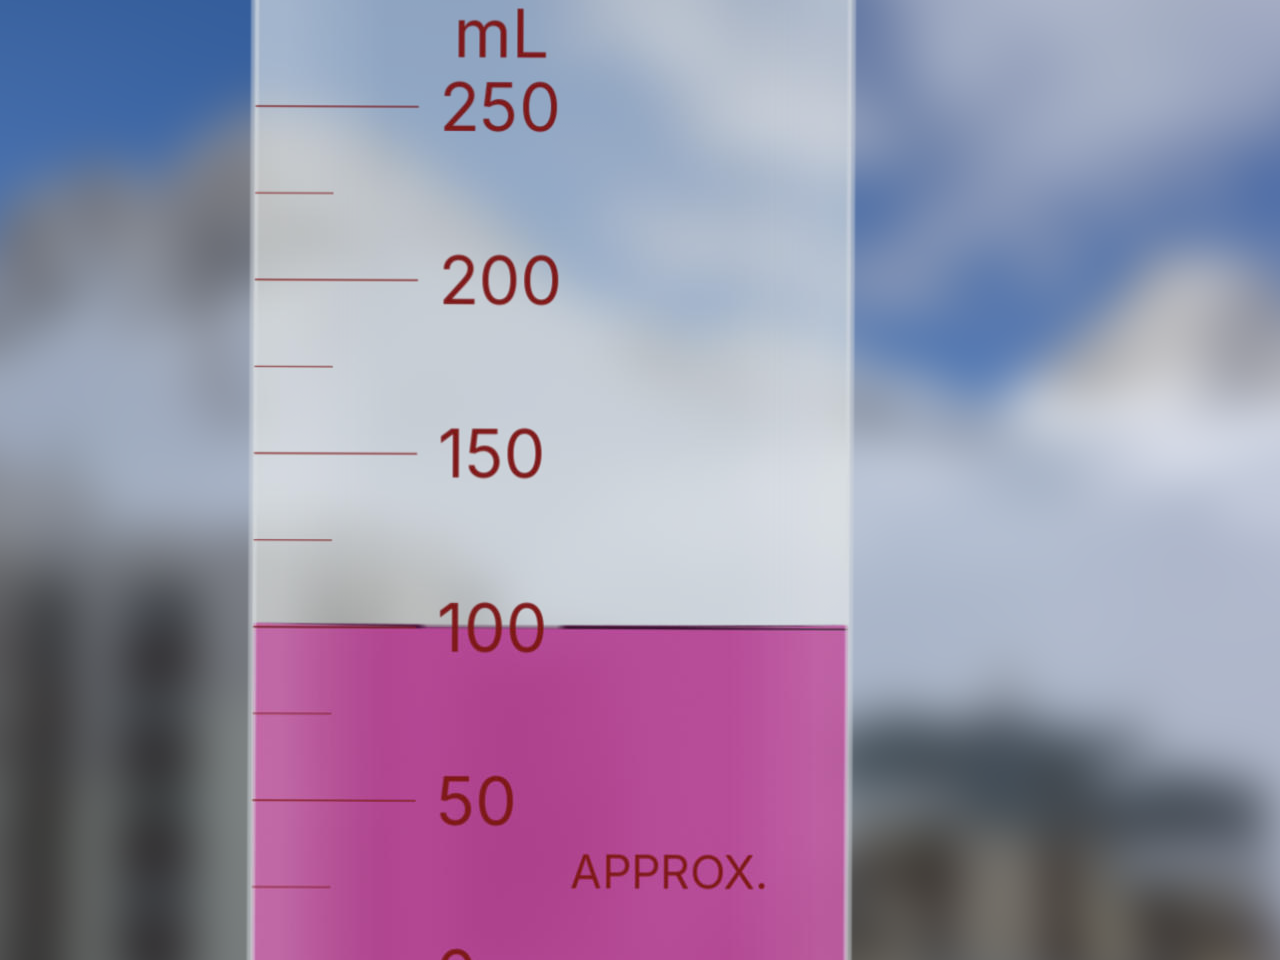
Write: 100 mL
